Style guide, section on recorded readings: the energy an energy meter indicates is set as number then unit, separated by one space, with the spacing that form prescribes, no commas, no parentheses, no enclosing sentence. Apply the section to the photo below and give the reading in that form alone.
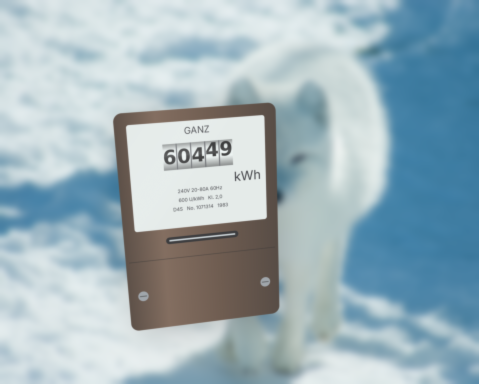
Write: 60449 kWh
